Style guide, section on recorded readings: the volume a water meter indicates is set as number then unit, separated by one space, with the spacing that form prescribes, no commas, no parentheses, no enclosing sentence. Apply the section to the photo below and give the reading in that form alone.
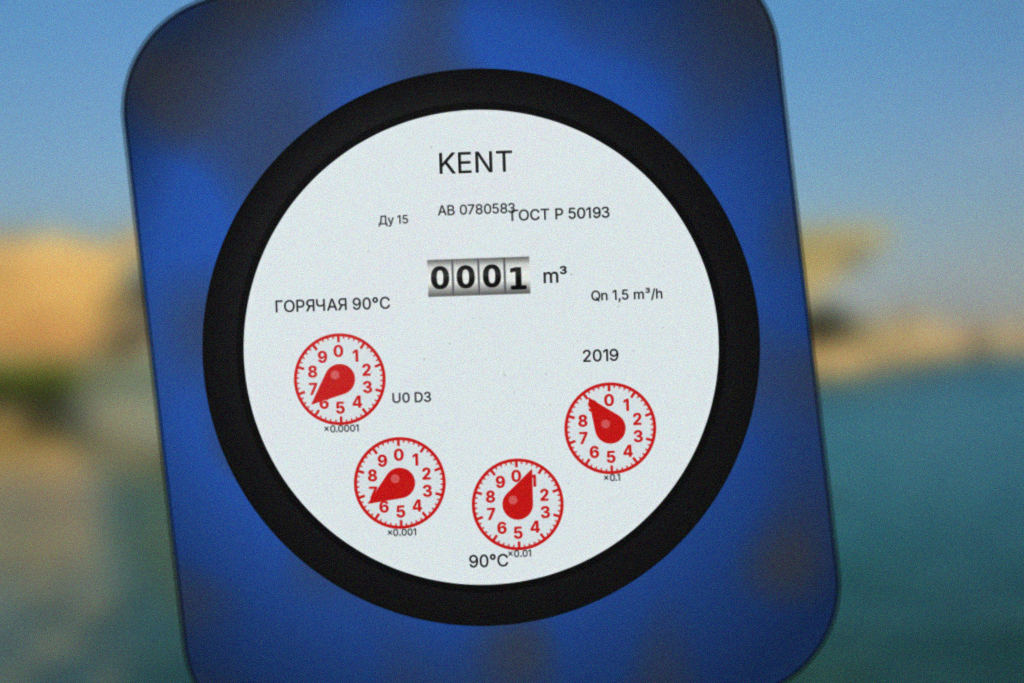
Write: 0.9066 m³
